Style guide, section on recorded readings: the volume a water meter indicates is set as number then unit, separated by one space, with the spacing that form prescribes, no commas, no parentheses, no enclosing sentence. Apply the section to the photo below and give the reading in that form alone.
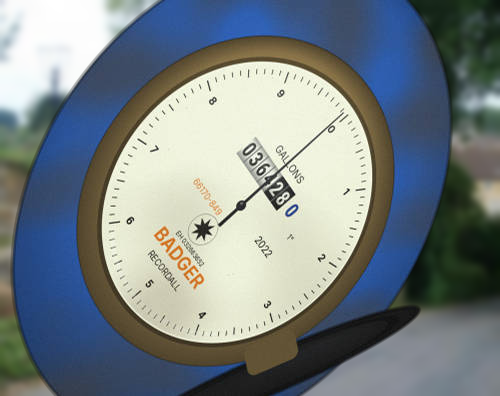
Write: 364279.9 gal
